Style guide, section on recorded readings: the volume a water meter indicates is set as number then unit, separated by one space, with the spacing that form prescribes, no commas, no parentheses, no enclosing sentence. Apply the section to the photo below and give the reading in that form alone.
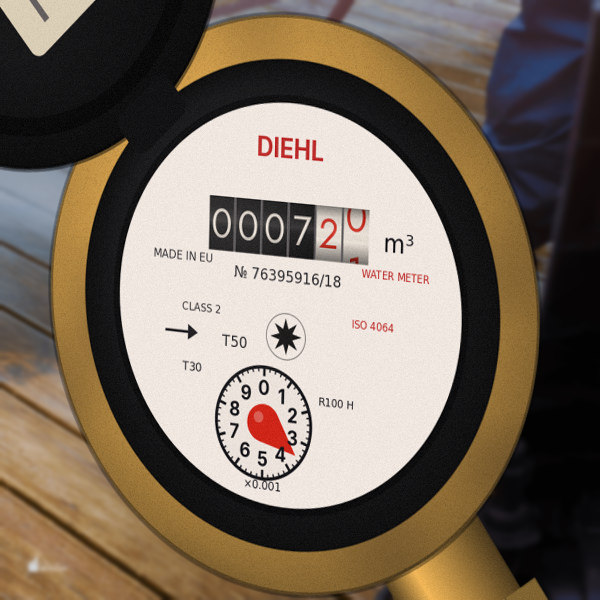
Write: 7.203 m³
